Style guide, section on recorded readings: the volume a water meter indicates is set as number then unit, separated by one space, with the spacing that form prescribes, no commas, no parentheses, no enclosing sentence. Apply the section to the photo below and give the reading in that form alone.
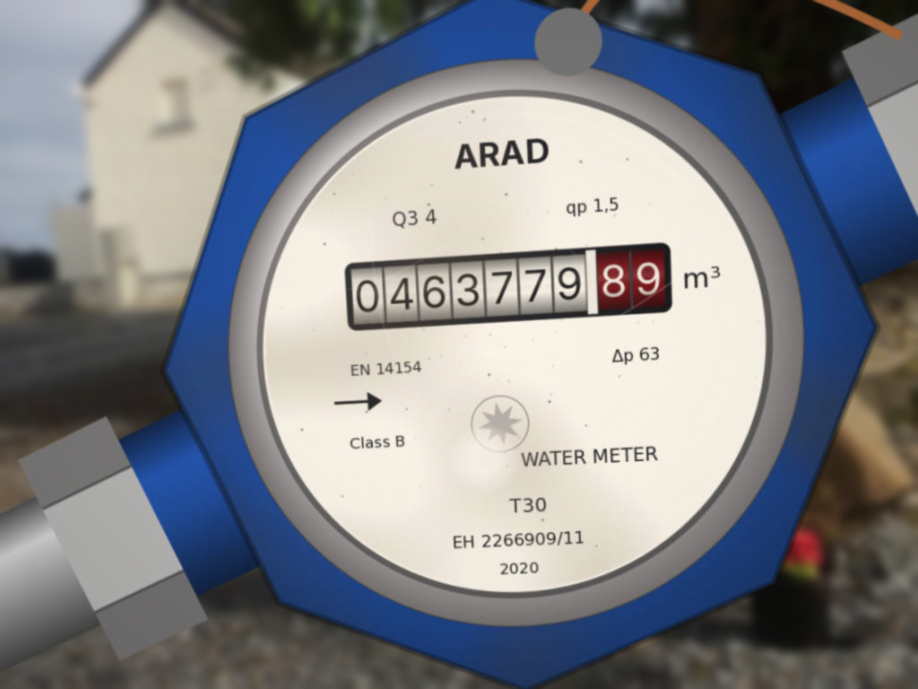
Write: 463779.89 m³
